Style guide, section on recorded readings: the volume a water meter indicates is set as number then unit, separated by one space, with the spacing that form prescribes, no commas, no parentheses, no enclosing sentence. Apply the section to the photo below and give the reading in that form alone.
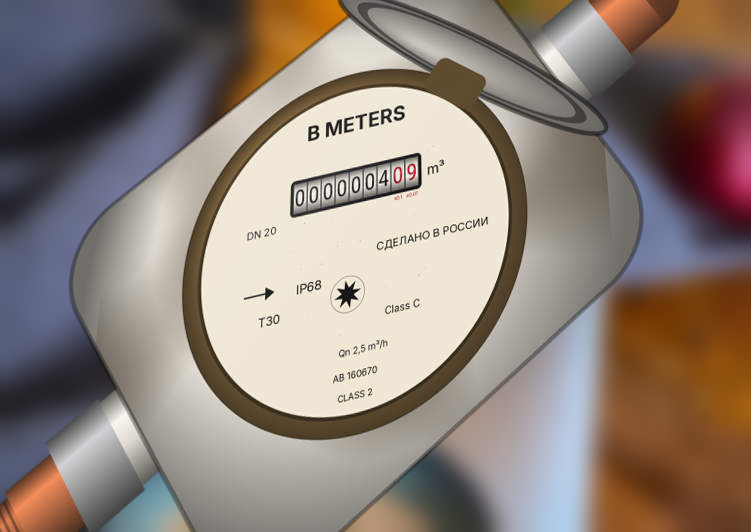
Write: 4.09 m³
